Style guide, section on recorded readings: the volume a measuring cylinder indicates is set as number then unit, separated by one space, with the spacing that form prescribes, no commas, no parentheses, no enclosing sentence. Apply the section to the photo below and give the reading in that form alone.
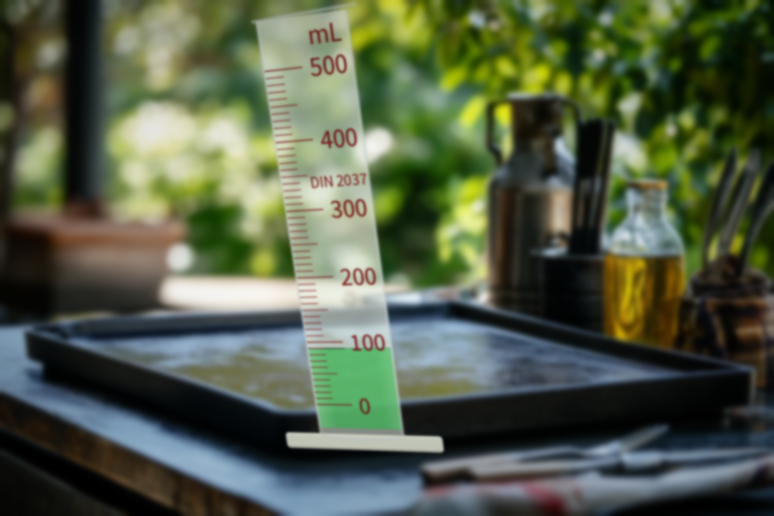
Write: 90 mL
